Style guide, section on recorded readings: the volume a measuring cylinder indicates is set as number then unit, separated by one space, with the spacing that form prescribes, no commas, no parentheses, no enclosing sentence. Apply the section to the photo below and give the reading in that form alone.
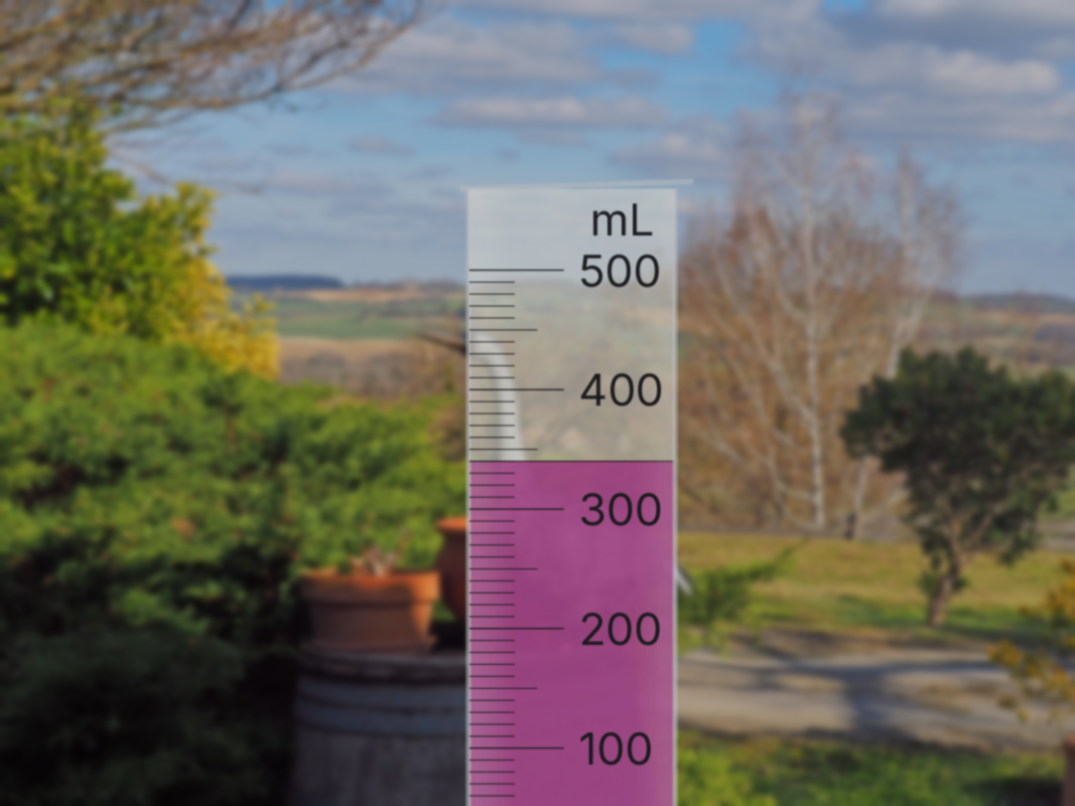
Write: 340 mL
